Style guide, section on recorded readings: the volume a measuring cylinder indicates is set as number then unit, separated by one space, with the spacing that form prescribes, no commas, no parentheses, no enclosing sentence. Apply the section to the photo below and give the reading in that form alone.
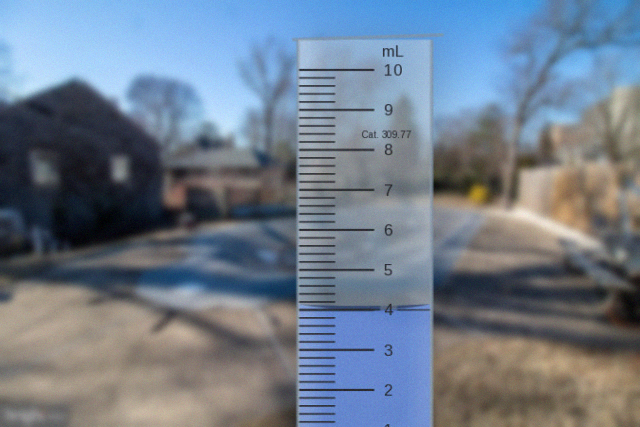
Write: 4 mL
